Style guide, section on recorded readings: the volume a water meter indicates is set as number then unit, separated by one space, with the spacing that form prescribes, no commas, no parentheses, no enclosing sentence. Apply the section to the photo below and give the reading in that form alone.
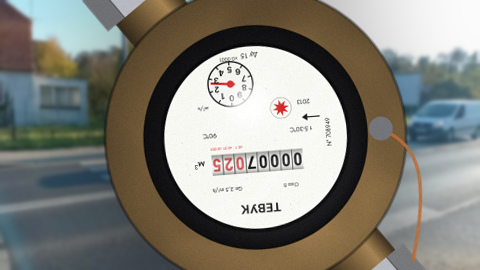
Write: 7.0252 m³
